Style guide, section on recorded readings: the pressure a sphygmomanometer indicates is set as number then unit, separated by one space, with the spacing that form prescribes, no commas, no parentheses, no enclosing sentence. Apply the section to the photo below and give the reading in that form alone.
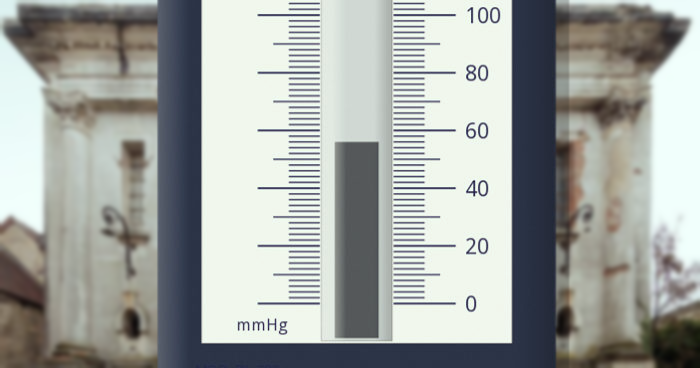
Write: 56 mmHg
